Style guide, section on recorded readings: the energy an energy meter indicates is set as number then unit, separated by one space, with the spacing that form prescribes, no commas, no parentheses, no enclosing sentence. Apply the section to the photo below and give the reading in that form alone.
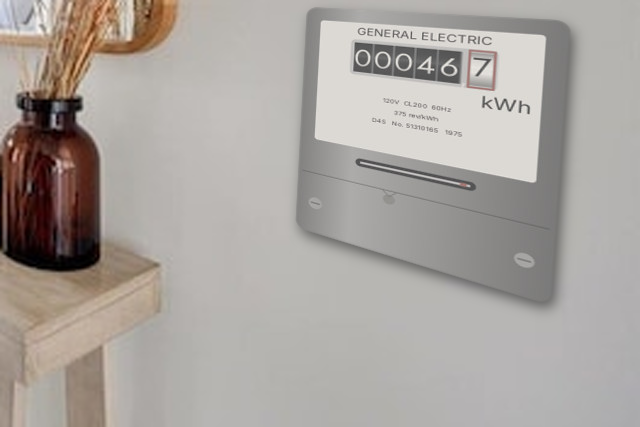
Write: 46.7 kWh
